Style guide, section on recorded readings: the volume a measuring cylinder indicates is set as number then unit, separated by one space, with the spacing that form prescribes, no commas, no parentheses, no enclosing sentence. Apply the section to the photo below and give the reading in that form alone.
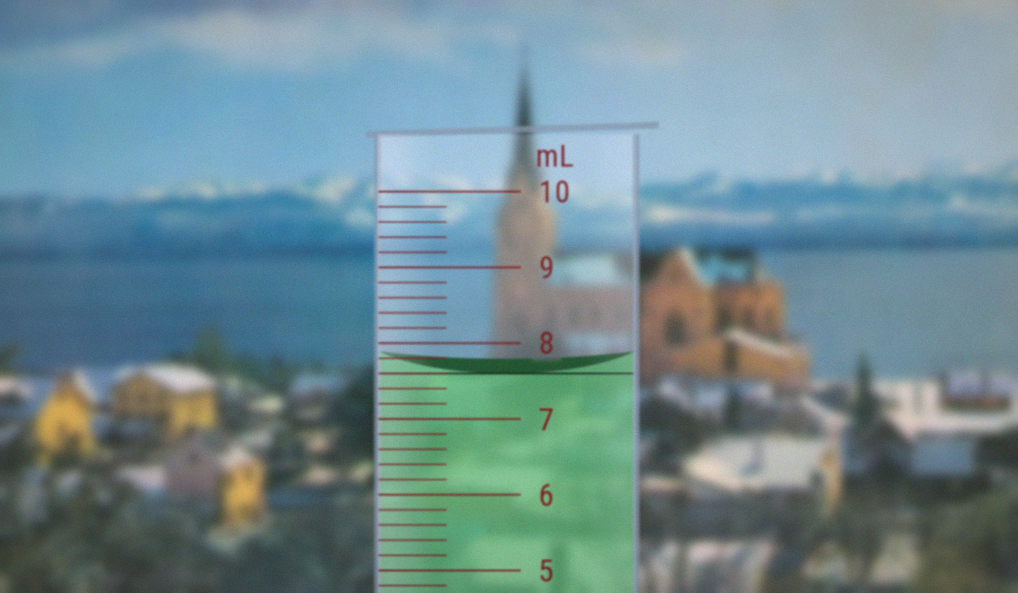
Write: 7.6 mL
